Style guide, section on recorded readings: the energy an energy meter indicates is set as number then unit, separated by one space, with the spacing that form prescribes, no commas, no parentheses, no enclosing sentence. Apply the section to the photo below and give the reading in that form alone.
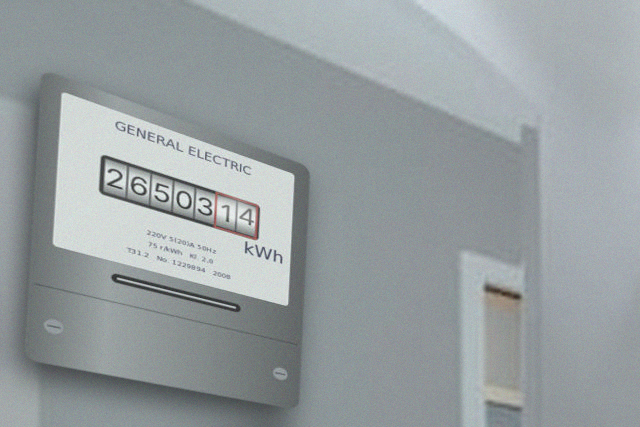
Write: 26503.14 kWh
